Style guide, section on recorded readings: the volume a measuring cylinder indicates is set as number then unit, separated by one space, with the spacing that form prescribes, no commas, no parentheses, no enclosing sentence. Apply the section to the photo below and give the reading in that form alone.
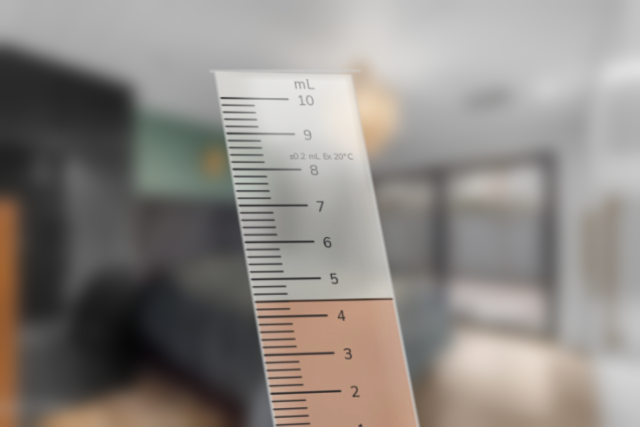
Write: 4.4 mL
